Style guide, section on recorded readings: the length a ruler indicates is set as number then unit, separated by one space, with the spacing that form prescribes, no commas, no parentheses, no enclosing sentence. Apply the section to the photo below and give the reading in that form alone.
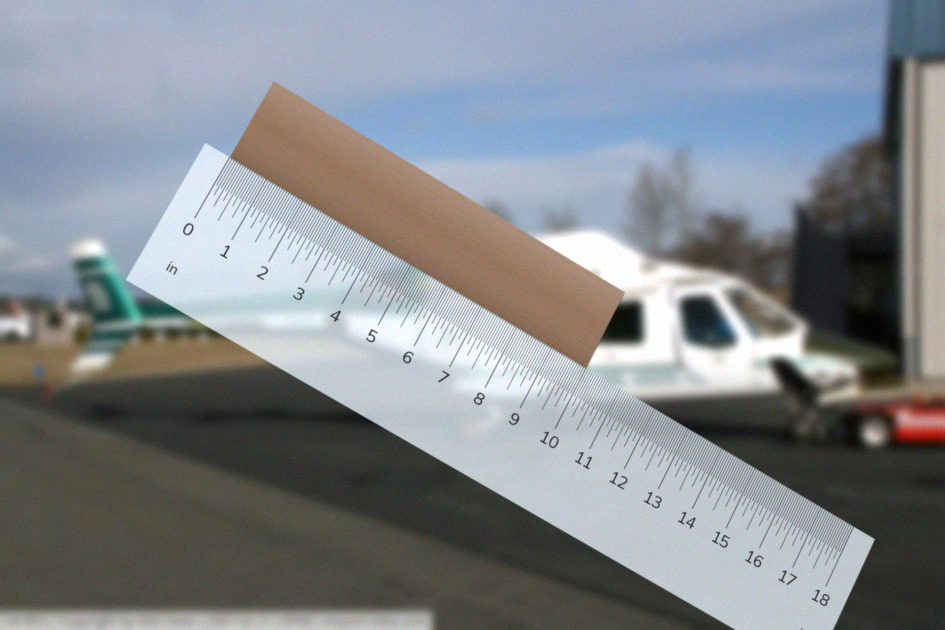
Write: 10 in
